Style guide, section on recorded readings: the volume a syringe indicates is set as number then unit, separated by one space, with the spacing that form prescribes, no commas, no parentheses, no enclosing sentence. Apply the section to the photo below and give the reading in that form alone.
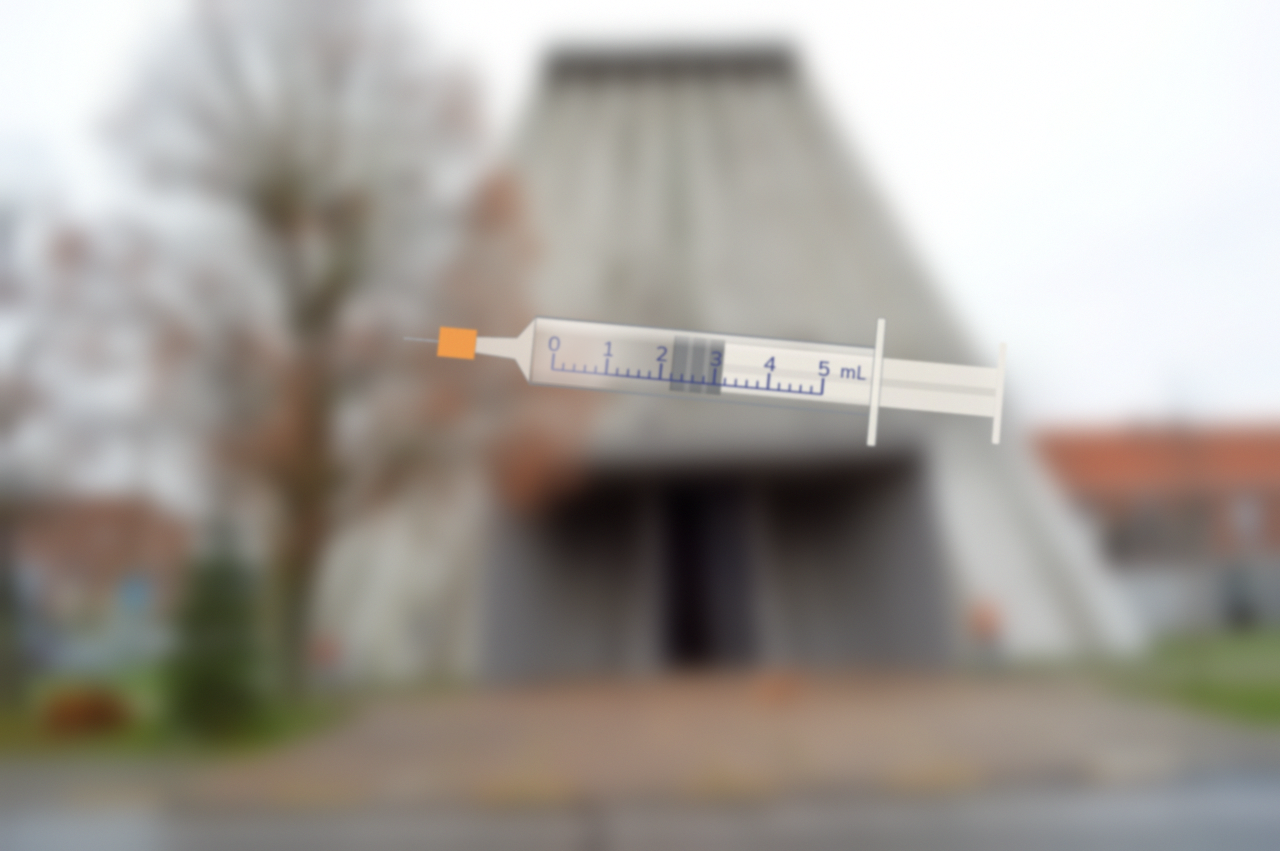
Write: 2.2 mL
